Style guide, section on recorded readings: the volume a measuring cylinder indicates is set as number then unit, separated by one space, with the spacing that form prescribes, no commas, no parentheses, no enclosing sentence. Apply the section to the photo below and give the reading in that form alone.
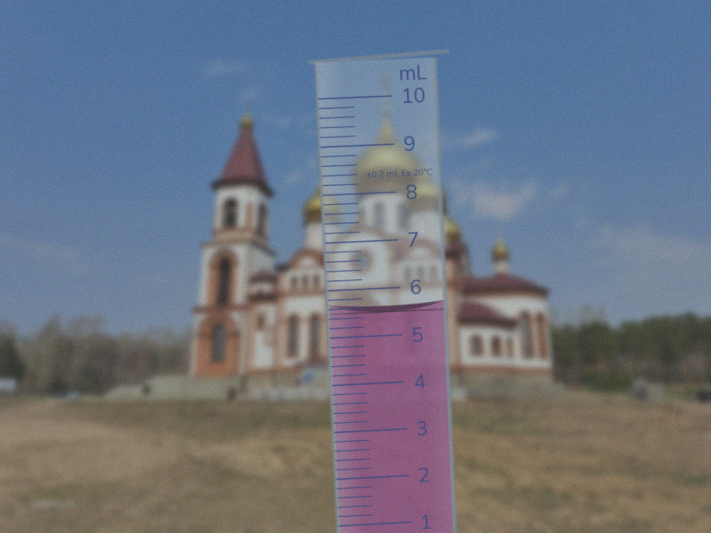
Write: 5.5 mL
